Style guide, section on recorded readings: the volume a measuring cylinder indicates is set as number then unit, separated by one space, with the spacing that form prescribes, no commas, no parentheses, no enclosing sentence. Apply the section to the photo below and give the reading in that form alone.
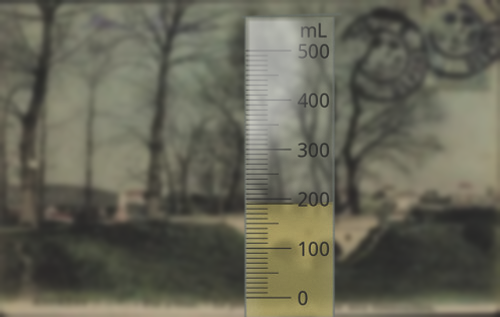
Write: 190 mL
